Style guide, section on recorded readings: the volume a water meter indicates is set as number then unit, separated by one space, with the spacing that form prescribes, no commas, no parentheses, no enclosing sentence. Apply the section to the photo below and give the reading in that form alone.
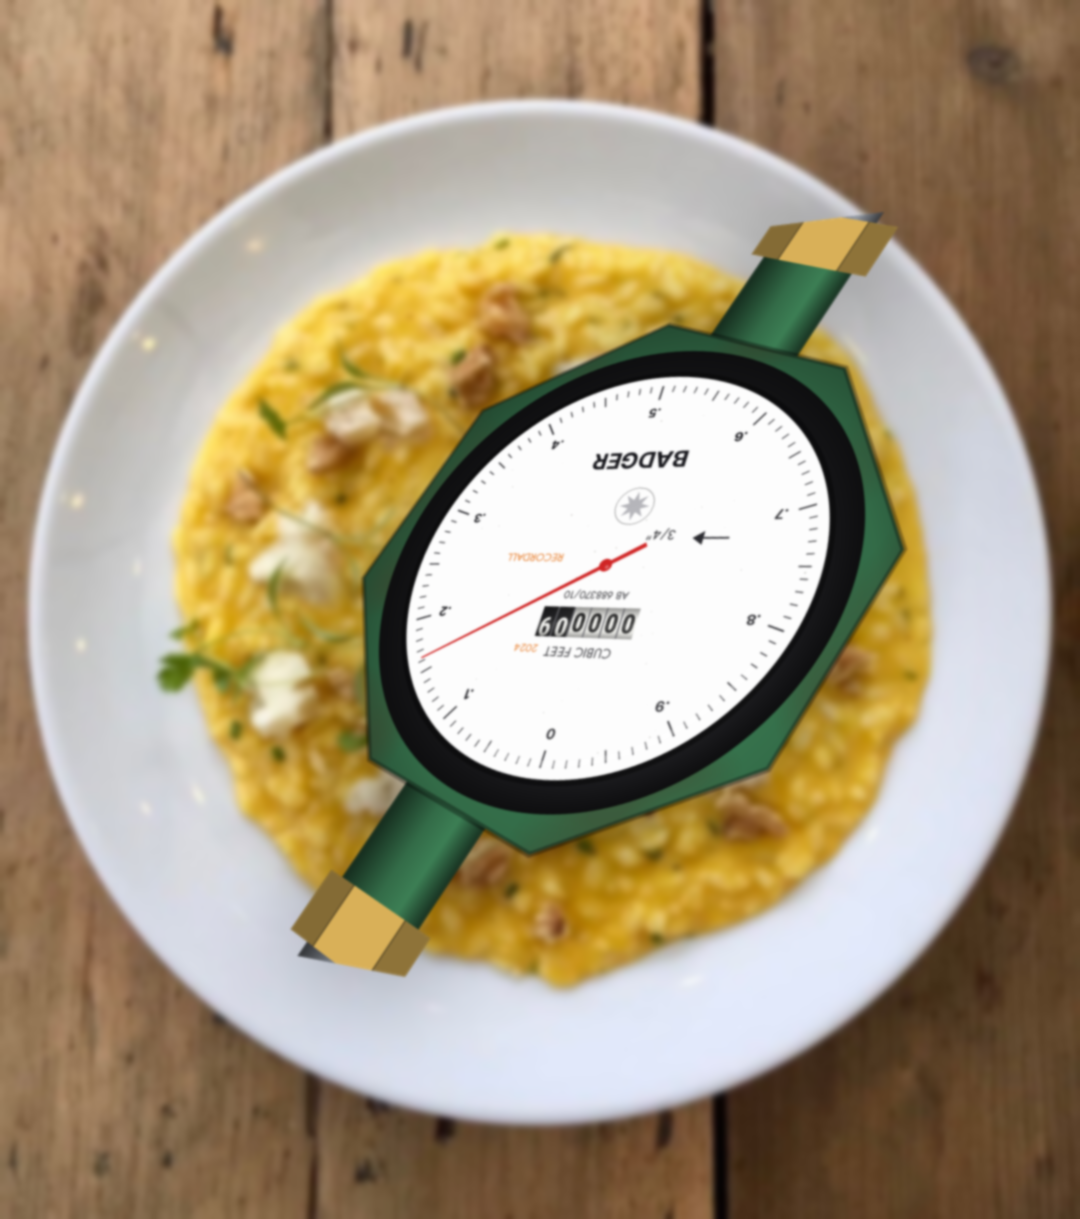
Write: 9.16 ft³
